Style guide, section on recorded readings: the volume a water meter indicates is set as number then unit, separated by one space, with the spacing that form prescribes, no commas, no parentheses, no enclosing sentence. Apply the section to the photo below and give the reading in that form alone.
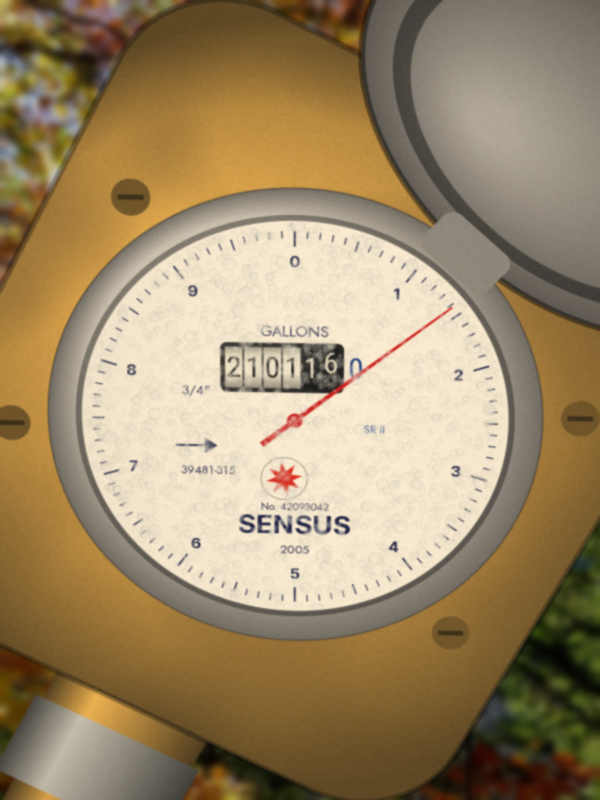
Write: 2101161.4 gal
